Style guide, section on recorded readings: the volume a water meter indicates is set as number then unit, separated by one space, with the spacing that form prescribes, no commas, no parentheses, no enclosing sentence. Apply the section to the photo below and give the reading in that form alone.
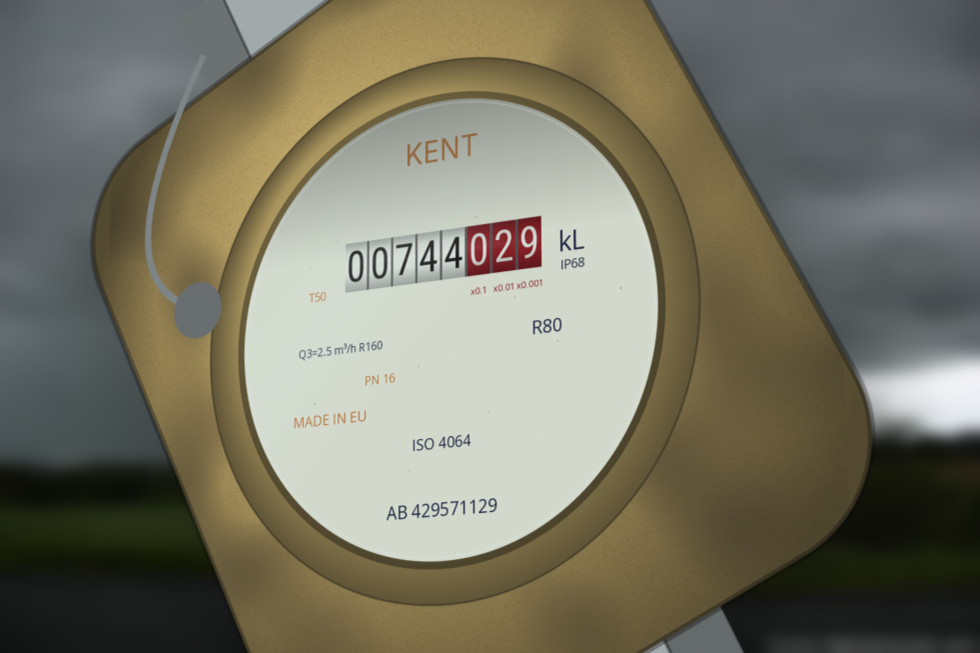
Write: 744.029 kL
